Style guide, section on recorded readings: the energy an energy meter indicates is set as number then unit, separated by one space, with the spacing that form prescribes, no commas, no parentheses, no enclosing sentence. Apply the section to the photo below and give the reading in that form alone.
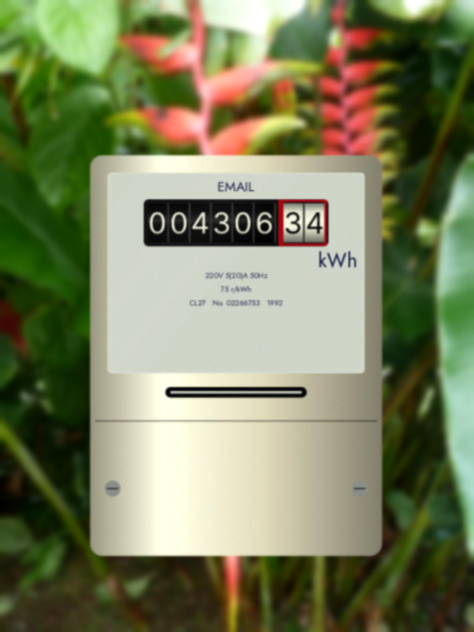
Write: 4306.34 kWh
